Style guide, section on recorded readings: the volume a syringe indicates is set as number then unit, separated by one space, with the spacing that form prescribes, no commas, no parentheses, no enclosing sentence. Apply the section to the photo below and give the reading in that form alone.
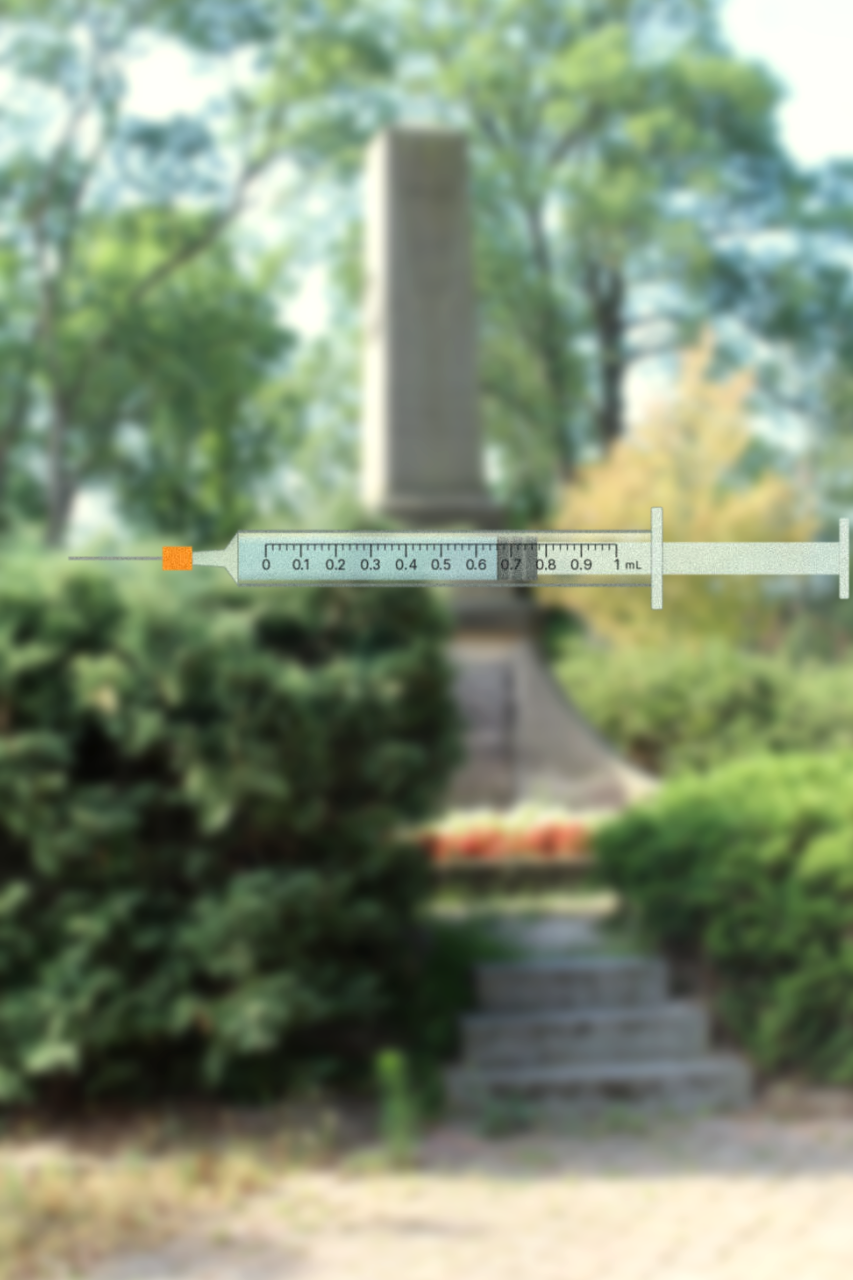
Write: 0.66 mL
